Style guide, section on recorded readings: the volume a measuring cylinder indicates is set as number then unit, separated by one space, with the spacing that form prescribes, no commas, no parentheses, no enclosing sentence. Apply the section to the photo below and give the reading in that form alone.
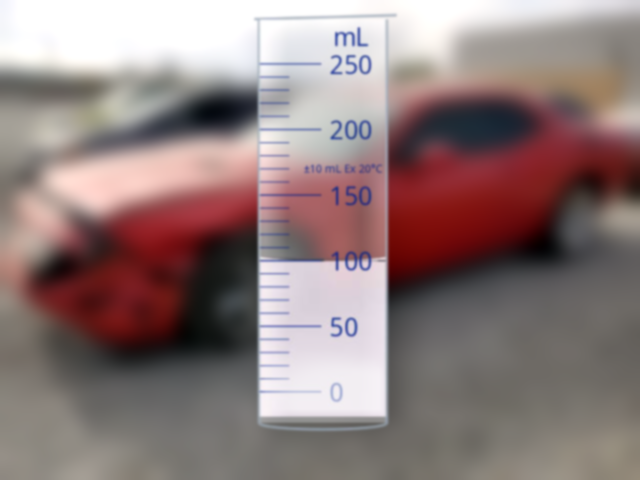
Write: 100 mL
